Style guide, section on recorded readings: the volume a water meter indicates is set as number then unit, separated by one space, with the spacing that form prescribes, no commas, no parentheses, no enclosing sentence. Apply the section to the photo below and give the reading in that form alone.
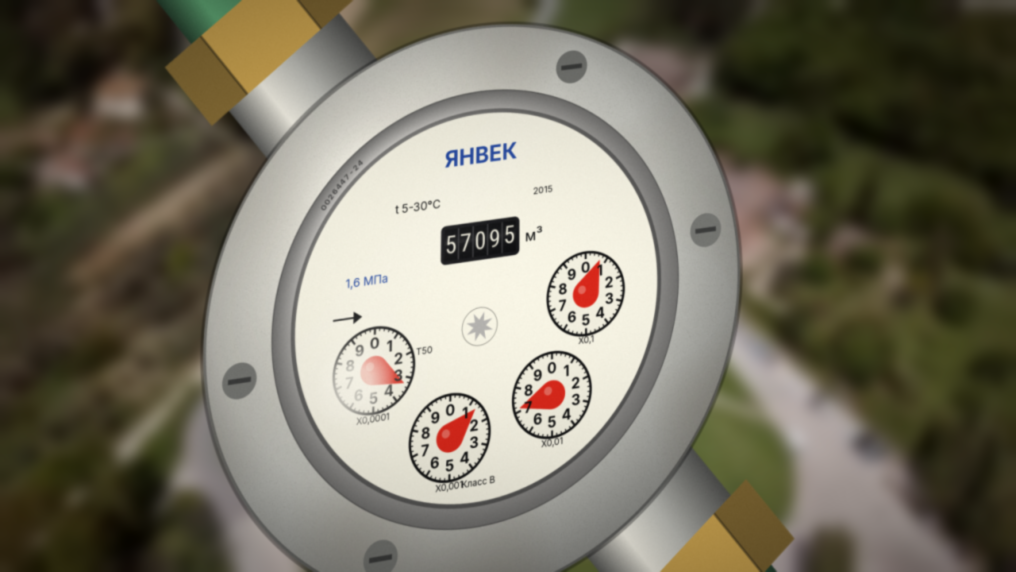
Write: 57095.0713 m³
